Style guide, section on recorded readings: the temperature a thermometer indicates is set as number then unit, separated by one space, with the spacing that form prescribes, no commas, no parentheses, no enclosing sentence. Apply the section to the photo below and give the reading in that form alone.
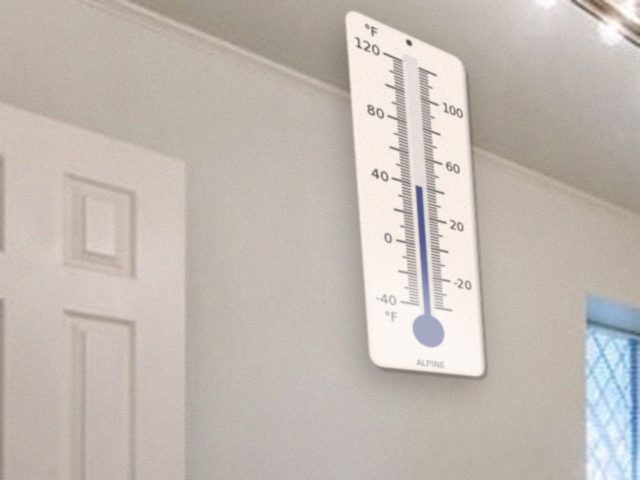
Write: 40 °F
